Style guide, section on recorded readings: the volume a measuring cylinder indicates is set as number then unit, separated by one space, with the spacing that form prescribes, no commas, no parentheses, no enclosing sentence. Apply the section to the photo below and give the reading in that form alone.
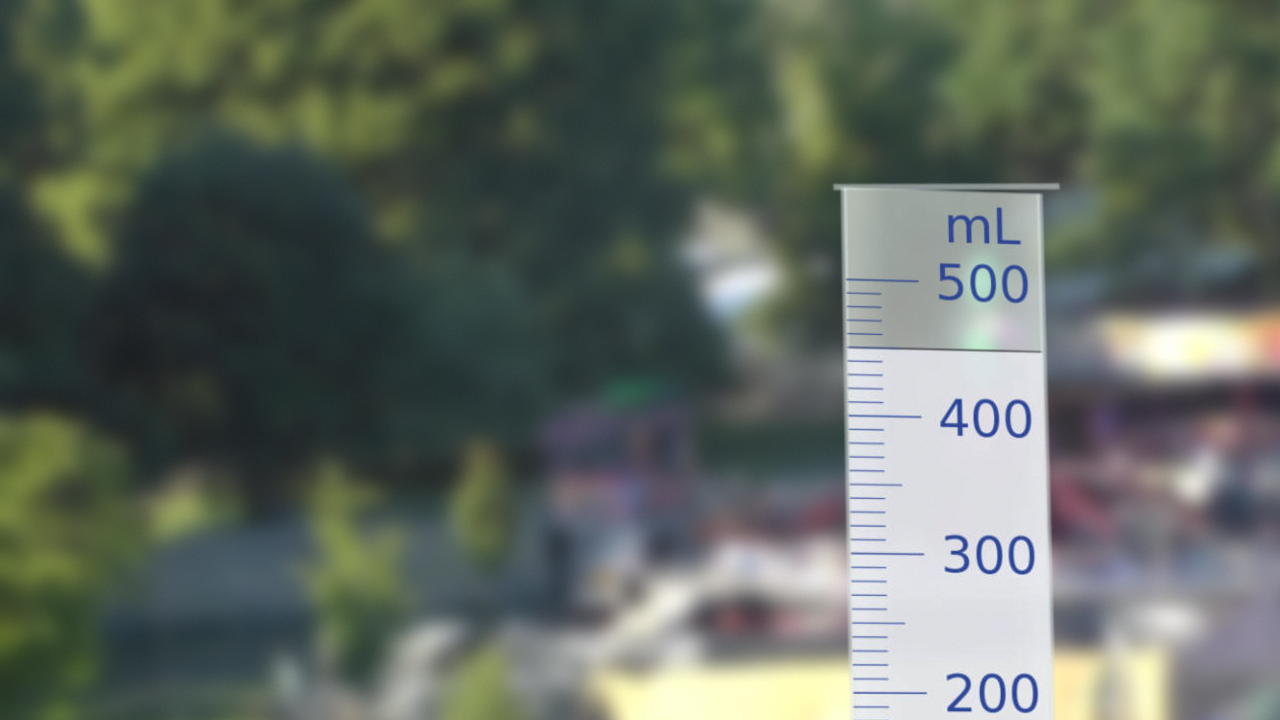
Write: 450 mL
